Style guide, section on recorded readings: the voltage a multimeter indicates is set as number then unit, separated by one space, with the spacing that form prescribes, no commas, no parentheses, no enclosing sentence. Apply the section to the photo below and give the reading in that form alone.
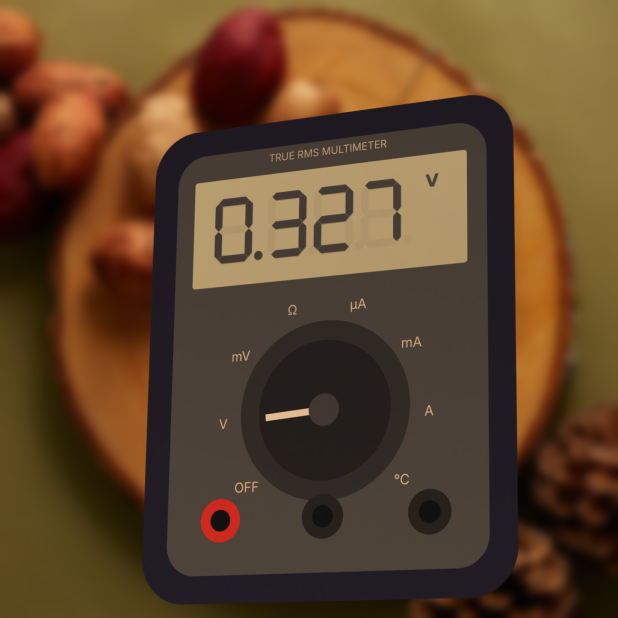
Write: 0.327 V
